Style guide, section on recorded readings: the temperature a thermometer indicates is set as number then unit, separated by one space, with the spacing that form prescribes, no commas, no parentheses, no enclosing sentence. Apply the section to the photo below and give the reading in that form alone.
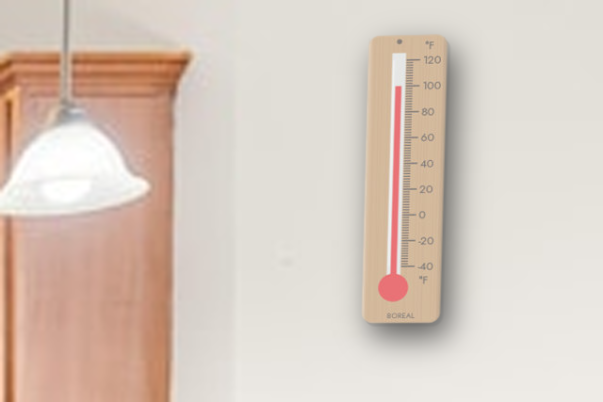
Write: 100 °F
